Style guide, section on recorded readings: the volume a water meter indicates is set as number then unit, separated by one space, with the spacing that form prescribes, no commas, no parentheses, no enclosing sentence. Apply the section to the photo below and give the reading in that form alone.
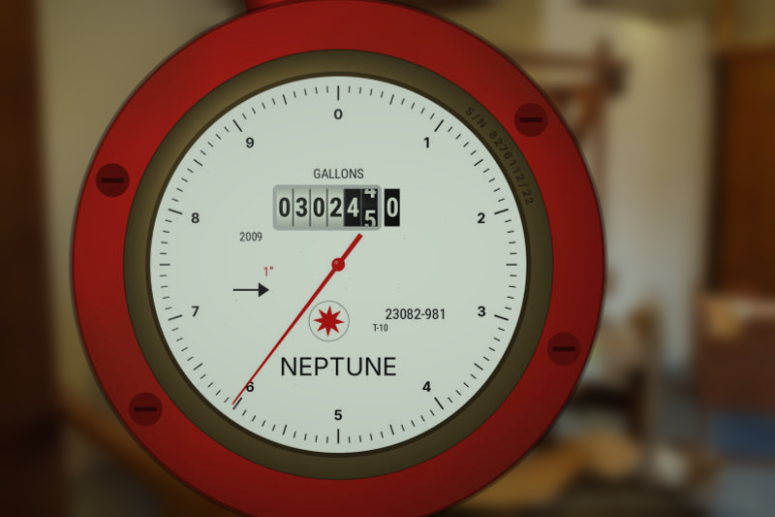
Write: 302446.0 gal
